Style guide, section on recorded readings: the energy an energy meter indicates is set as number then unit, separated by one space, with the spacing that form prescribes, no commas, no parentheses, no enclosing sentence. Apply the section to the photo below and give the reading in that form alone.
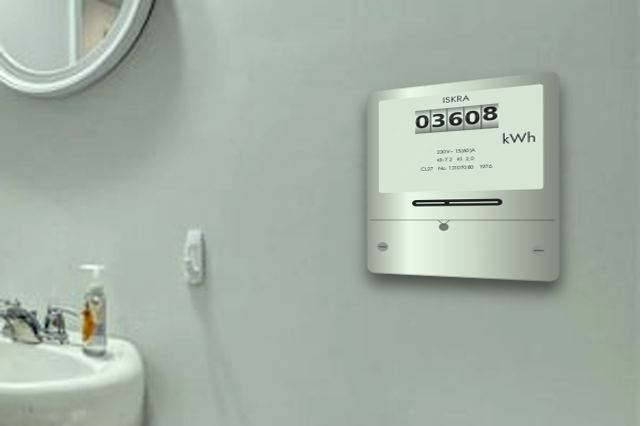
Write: 3608 kWh
